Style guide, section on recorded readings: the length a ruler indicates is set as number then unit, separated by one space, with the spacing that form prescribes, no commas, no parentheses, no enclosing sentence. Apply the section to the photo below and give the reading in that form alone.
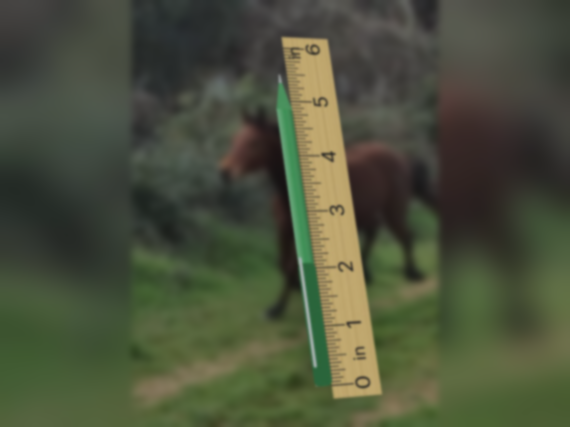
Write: 5.5 in
